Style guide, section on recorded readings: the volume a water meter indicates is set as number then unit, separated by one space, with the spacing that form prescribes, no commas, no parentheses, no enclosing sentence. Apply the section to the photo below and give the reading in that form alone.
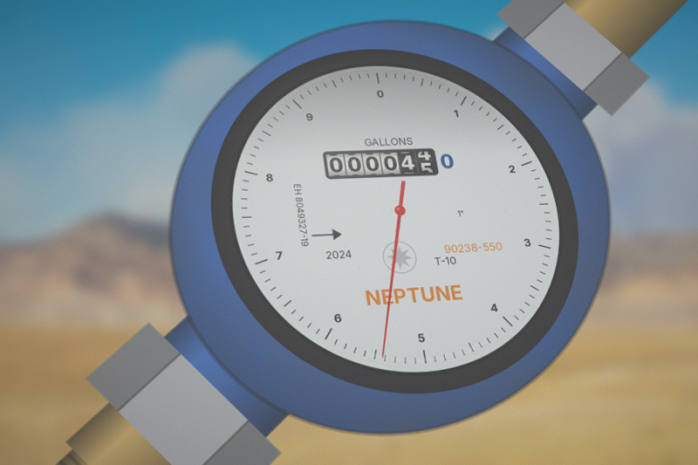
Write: 445.4 gal
